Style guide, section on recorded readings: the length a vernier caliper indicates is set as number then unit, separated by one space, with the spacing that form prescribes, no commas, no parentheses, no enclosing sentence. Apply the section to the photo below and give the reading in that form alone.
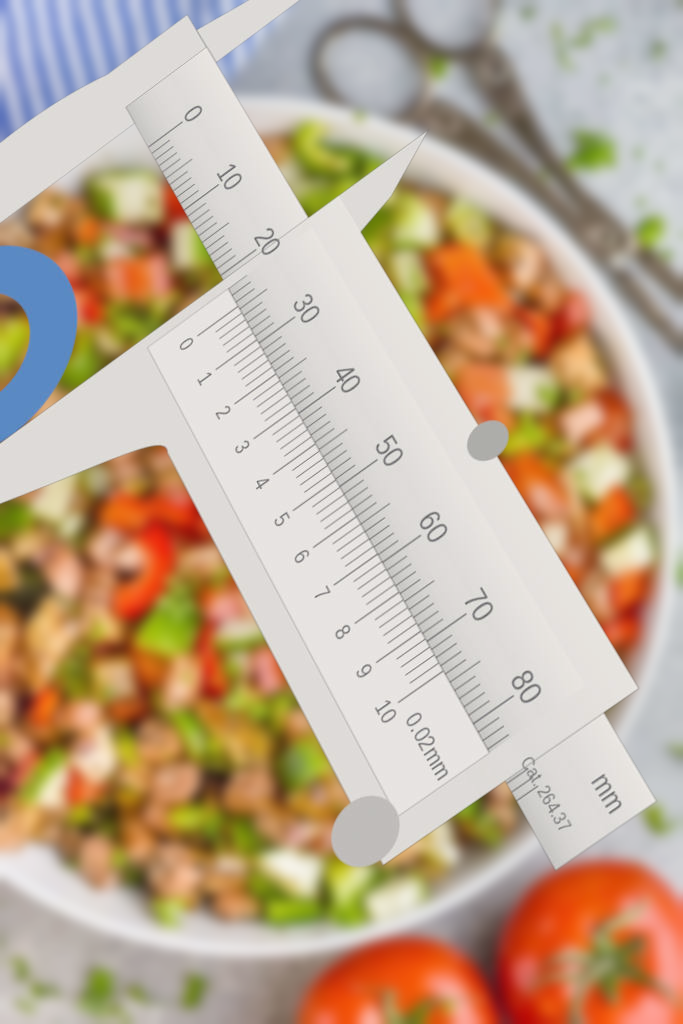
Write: 24.6 mm
